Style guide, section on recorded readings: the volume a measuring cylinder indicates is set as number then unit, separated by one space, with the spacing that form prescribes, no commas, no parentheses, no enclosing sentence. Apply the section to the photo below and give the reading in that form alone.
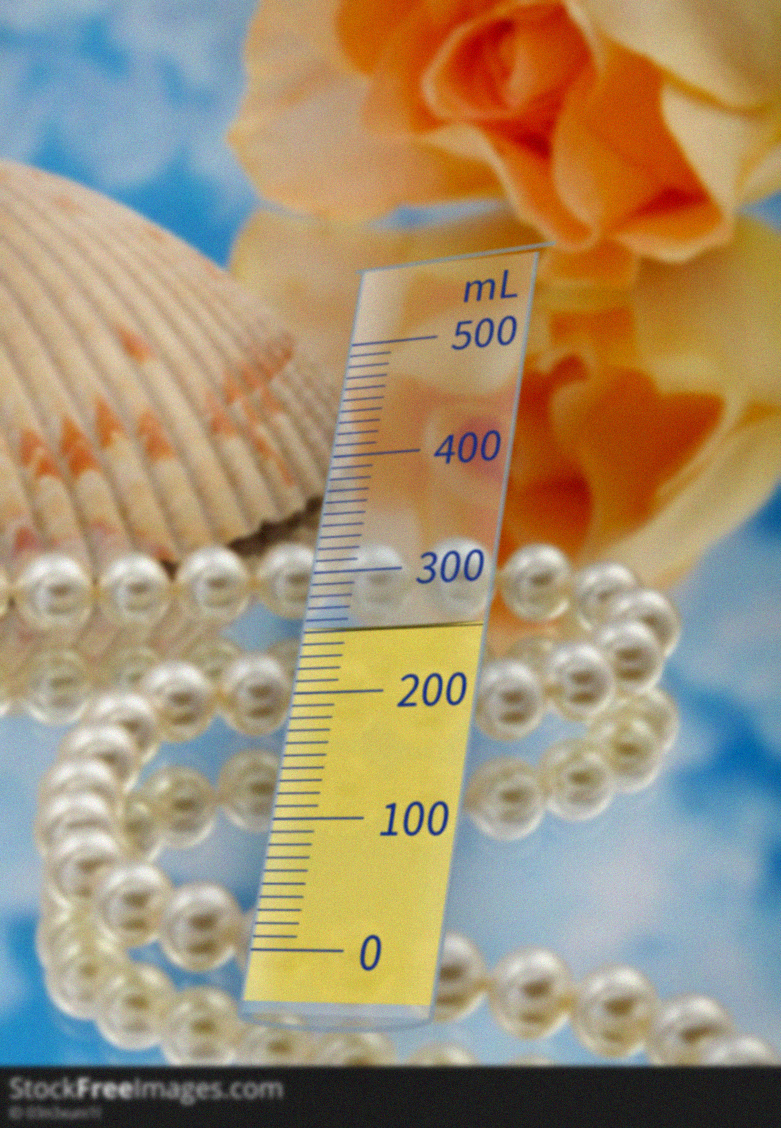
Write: 250 mL
